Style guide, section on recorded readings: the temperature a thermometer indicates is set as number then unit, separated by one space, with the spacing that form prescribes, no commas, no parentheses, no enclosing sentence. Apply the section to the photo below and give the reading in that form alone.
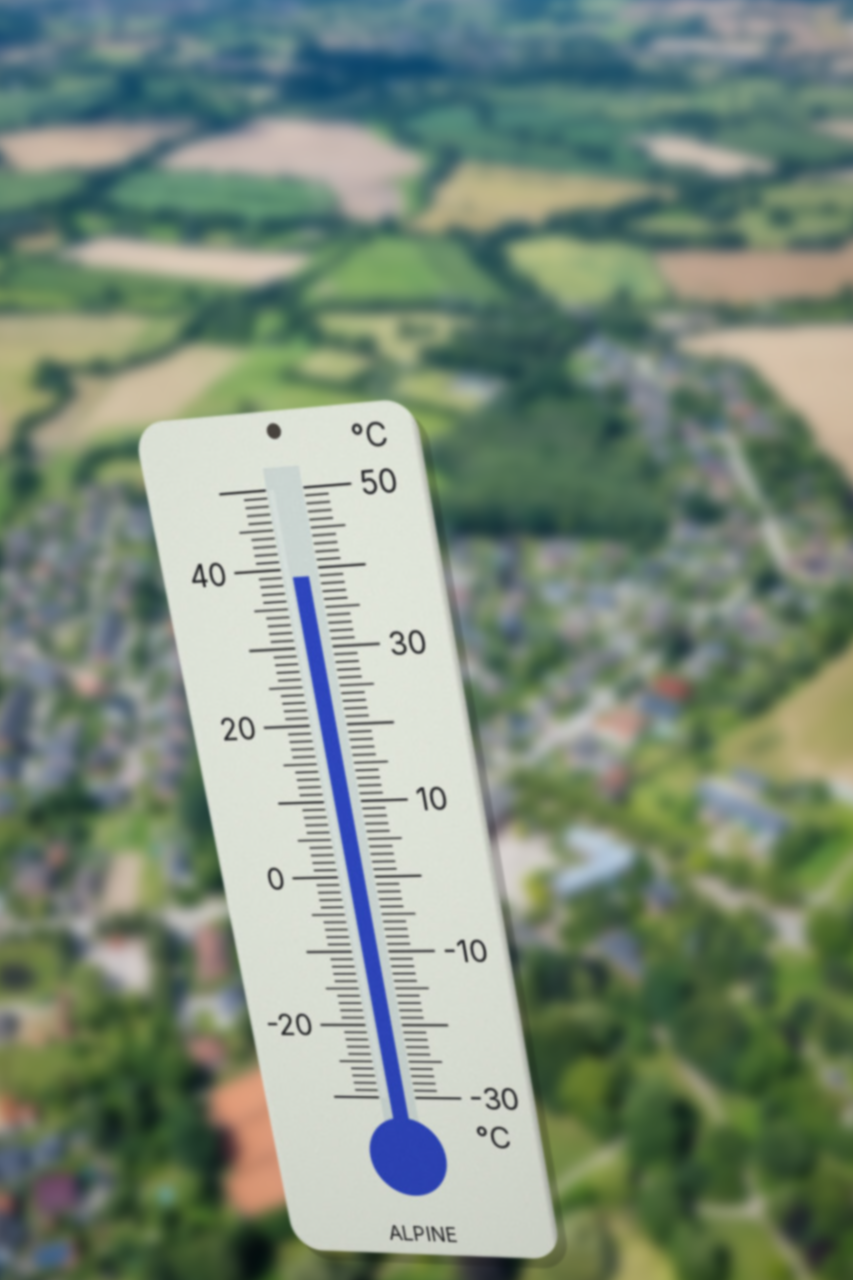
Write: 39 °C
